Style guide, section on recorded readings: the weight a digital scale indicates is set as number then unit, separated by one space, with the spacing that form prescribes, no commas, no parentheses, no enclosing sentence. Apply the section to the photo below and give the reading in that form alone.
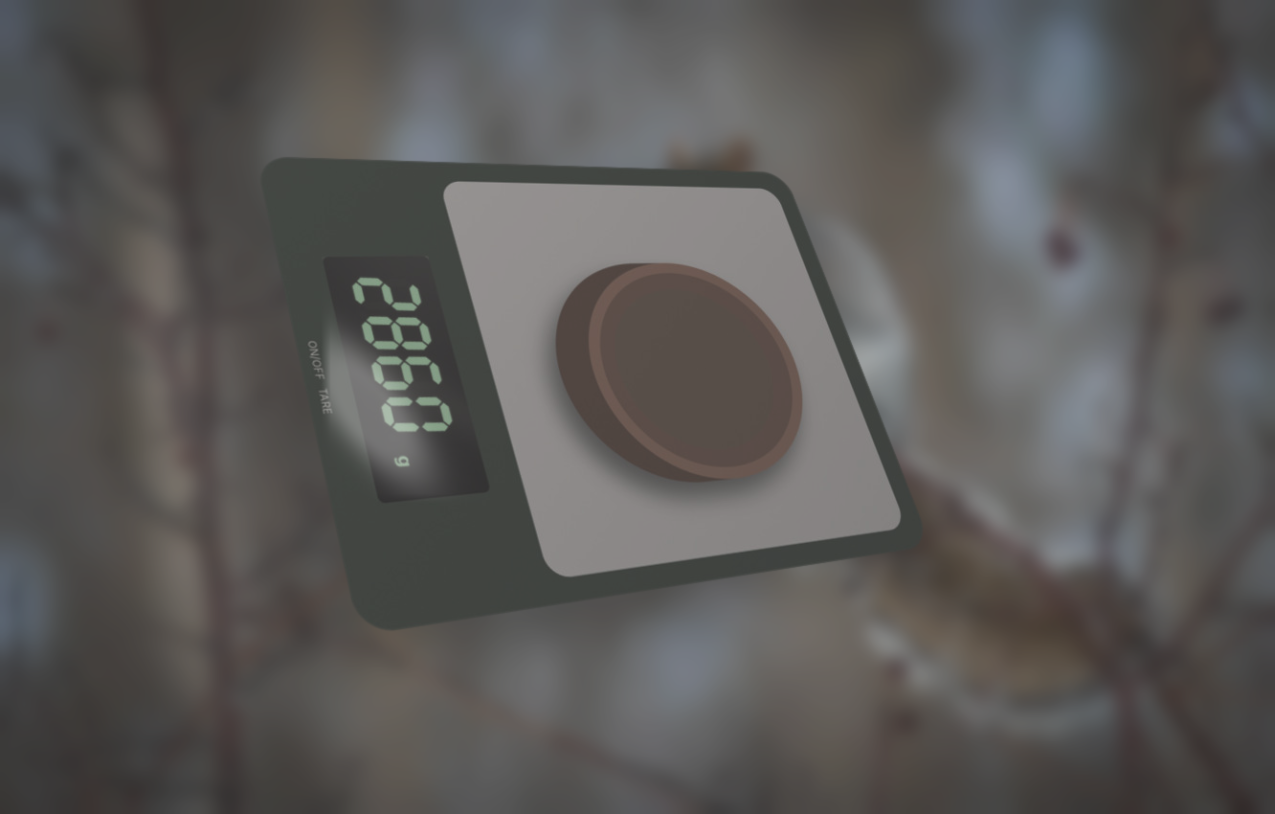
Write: 2860 g
